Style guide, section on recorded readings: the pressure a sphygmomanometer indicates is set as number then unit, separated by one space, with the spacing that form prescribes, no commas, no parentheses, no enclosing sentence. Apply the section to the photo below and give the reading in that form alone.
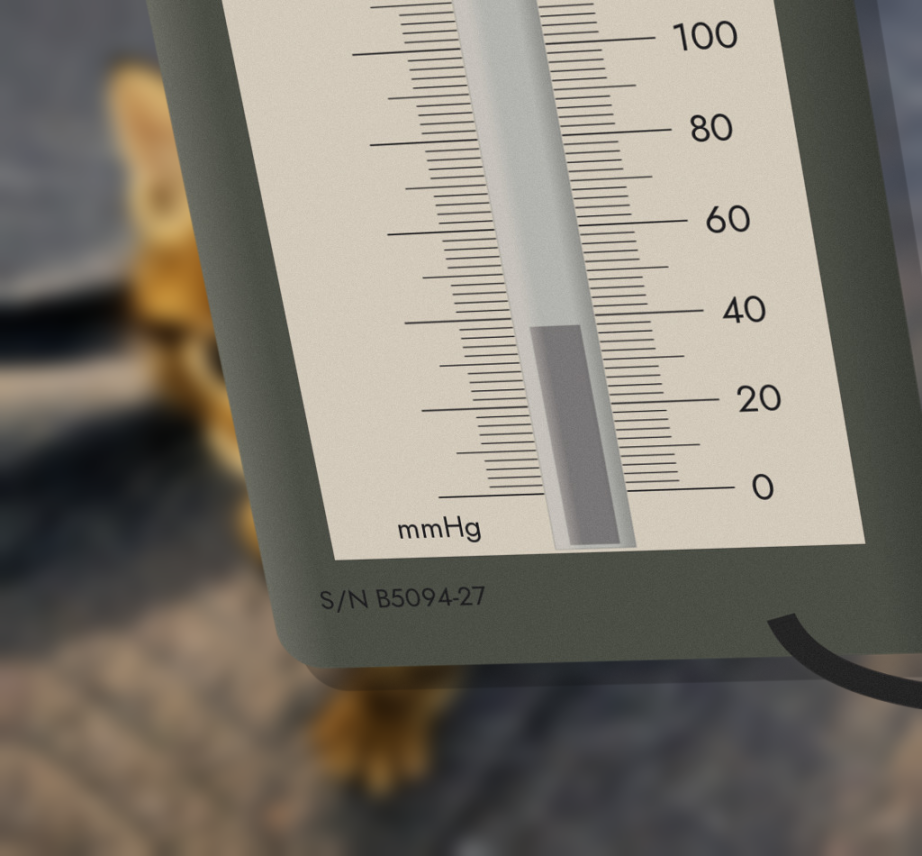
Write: 38 mmHg
